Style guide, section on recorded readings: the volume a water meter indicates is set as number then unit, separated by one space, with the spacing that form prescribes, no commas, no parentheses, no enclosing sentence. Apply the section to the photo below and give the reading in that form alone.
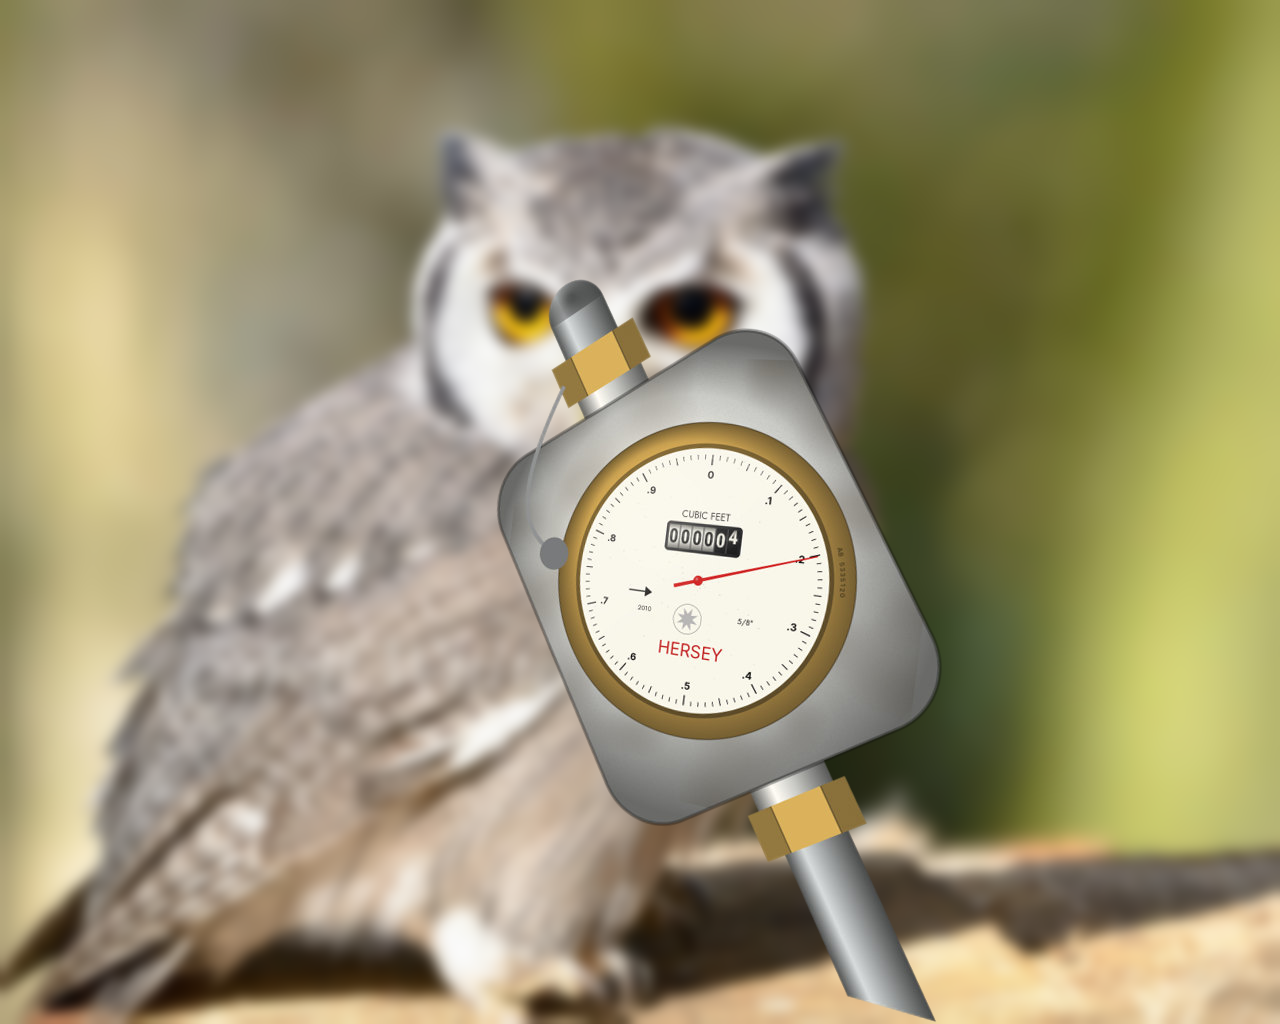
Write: 4.20 ft³
